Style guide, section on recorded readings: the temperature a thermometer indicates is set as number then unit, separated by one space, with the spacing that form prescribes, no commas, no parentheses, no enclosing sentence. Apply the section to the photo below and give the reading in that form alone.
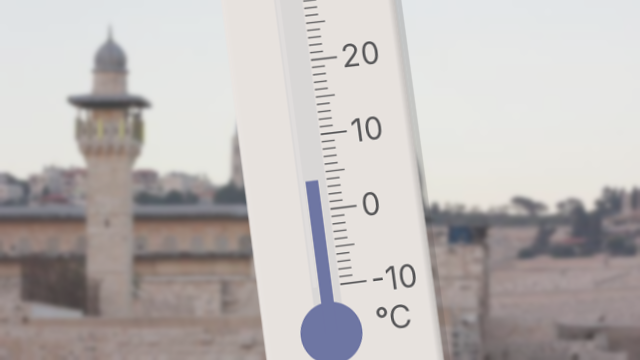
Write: 4 °C
